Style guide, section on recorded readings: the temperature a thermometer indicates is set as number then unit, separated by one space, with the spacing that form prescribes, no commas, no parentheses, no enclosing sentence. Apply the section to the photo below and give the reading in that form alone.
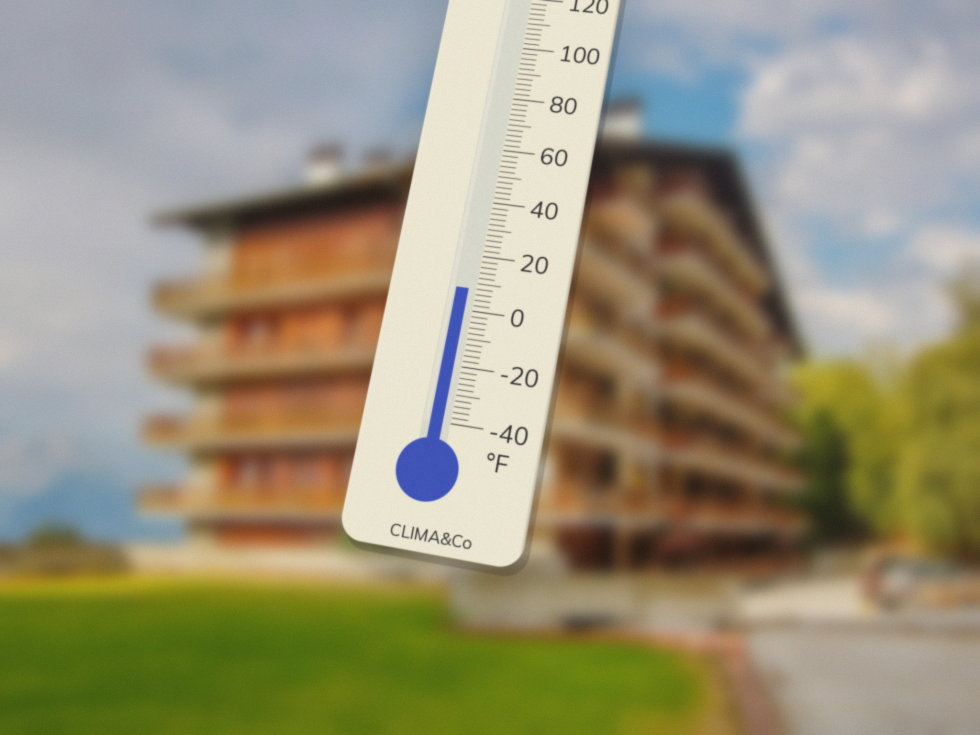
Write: 8 °F
